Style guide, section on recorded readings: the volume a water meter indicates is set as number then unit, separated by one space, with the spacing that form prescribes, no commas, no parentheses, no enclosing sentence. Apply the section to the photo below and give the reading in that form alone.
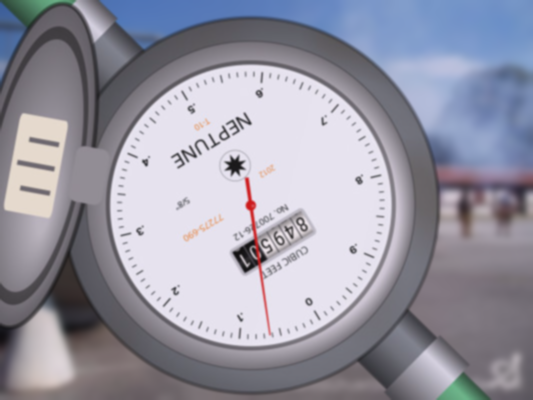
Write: 849501.06 ft³
